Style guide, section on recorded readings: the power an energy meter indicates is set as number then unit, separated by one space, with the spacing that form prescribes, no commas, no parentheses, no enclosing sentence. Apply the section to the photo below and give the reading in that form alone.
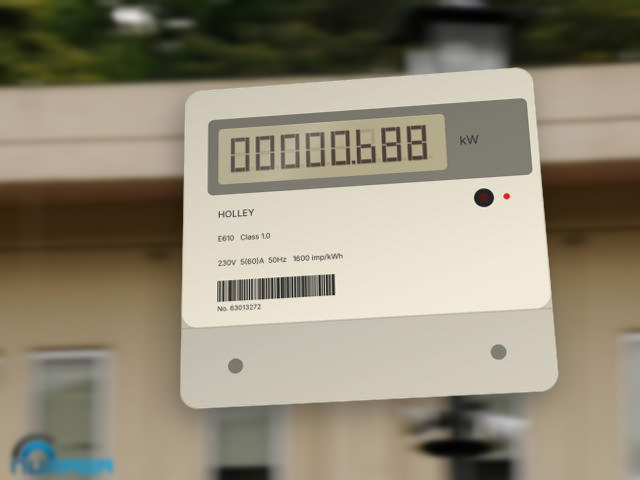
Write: 0.688 kW
